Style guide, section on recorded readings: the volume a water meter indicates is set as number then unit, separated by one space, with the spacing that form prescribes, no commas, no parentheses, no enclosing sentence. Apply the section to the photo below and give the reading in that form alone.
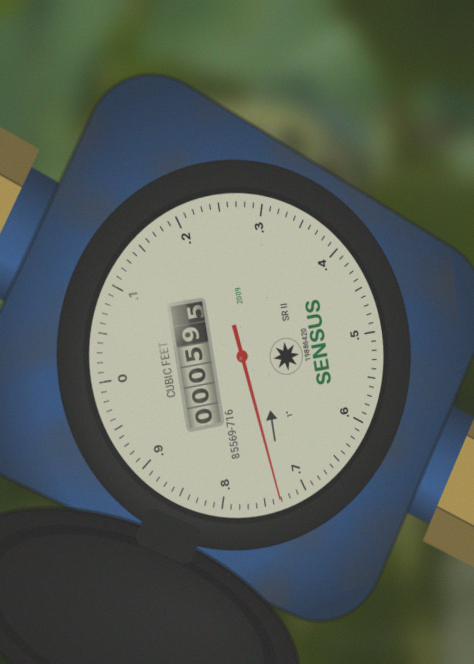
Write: 594.73 ft³
